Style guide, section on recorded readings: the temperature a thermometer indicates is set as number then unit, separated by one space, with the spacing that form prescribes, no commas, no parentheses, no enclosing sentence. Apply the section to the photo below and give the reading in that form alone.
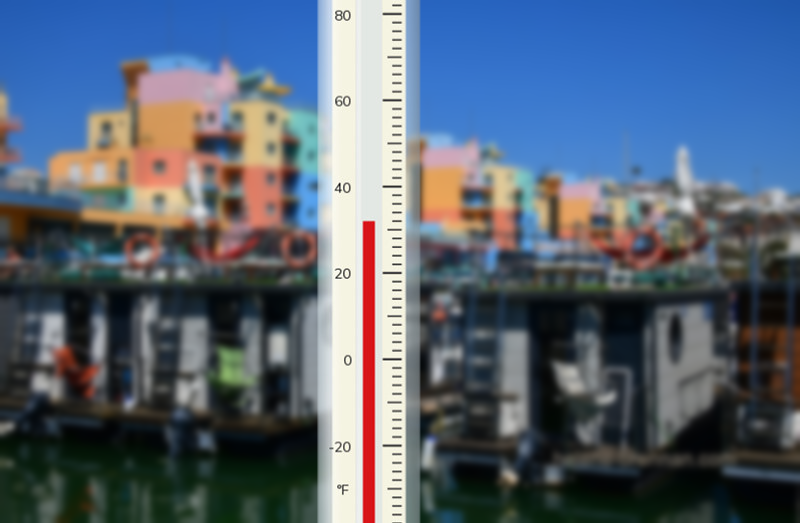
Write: 32 °F
